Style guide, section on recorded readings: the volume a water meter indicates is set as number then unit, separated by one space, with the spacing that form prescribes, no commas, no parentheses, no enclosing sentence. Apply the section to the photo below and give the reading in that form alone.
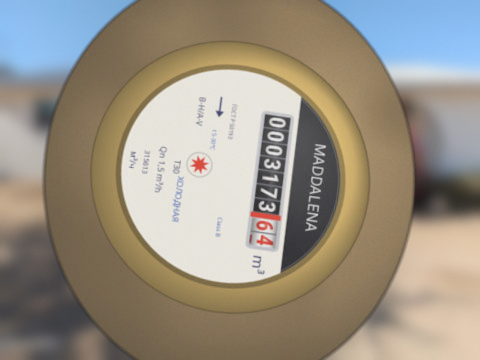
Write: 3173.64 m³
